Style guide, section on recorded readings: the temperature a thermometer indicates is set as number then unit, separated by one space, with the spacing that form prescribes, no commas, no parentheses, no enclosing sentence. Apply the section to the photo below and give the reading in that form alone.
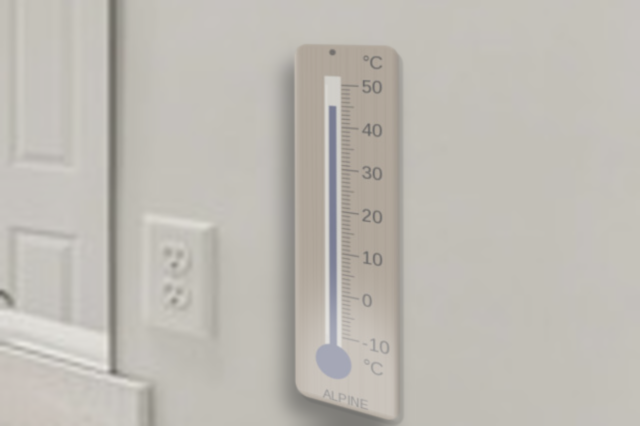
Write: 45 °C
